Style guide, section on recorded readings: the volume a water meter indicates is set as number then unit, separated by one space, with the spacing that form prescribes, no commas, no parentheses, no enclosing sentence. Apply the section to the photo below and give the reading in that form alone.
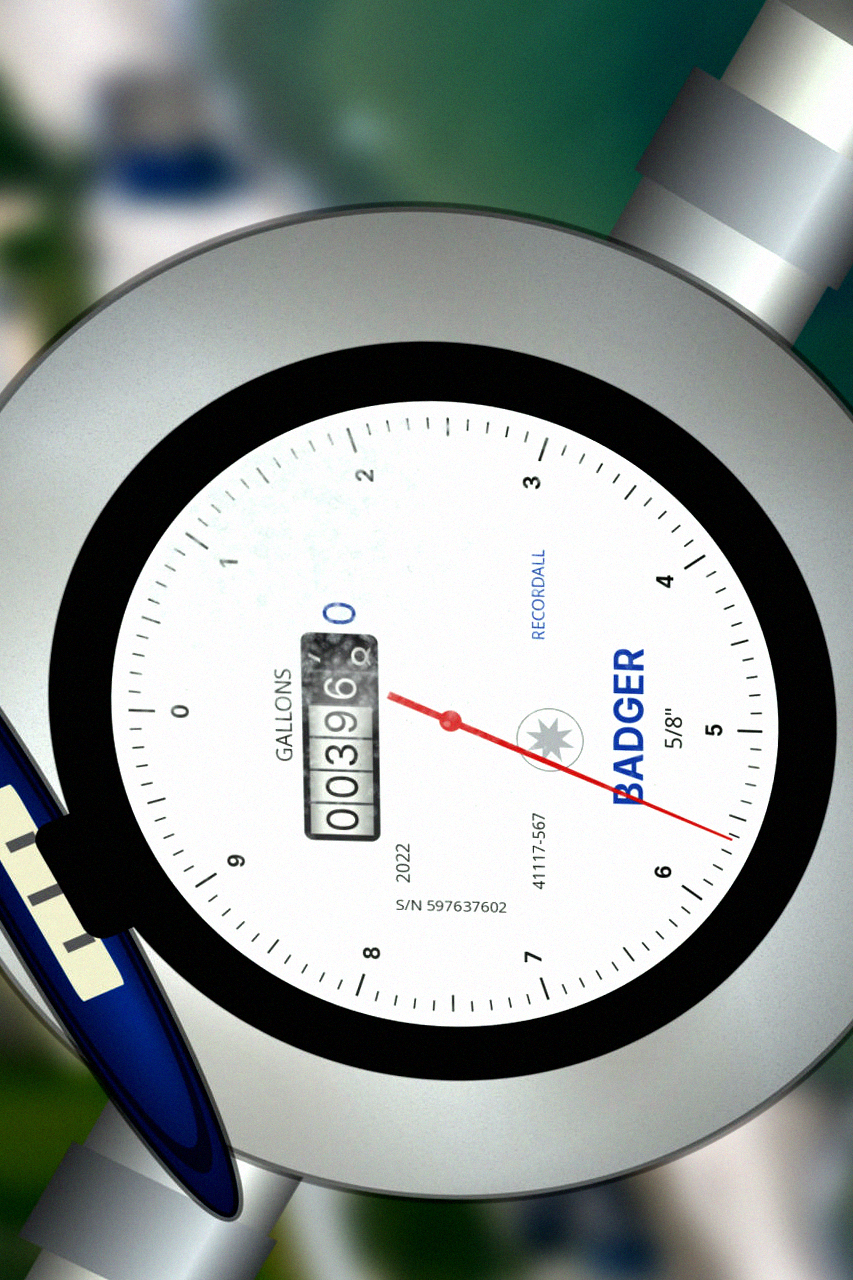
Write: 39675.6 gal
